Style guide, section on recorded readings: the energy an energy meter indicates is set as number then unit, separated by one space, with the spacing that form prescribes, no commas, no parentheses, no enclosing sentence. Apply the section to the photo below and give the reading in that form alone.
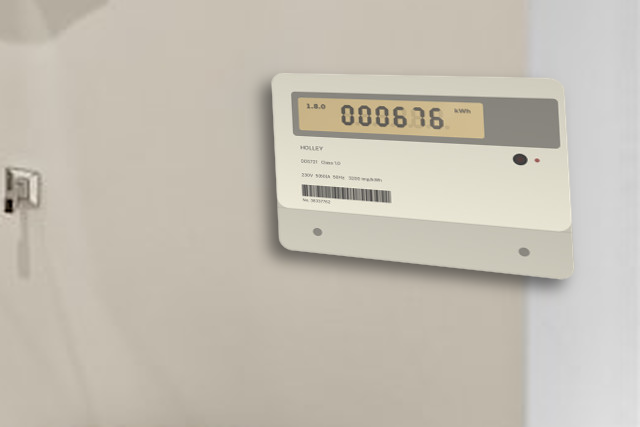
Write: 676 kWh
